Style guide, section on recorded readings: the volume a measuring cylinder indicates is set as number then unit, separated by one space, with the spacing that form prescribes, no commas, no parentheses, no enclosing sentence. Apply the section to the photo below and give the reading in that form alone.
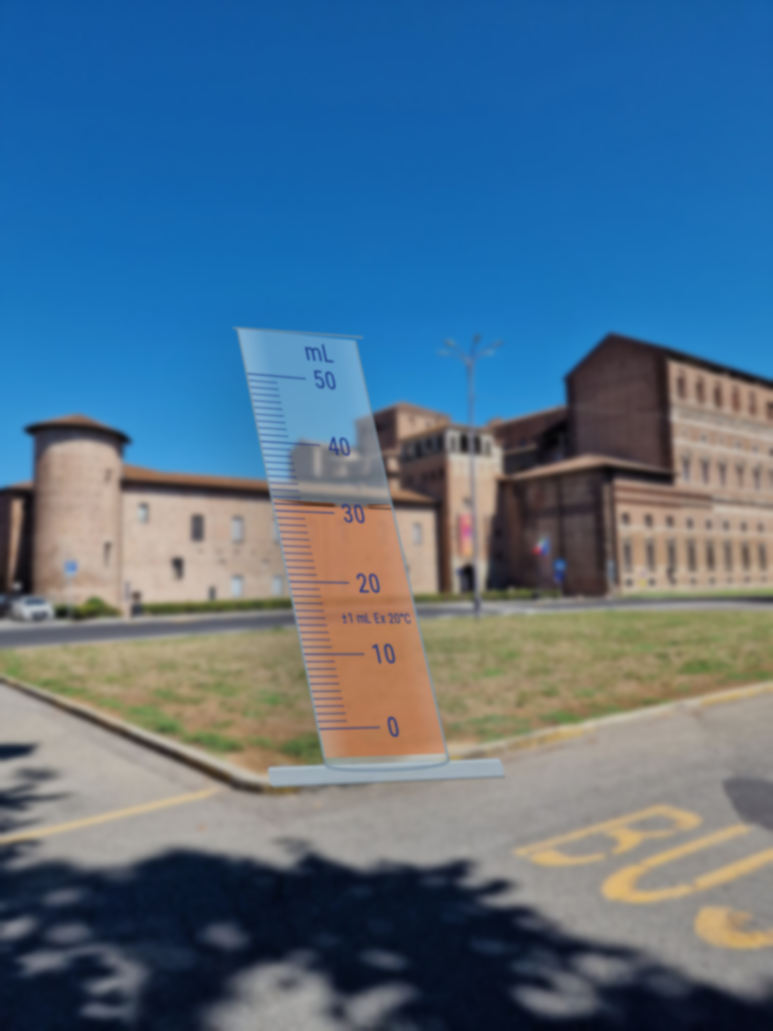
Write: 31 mL
